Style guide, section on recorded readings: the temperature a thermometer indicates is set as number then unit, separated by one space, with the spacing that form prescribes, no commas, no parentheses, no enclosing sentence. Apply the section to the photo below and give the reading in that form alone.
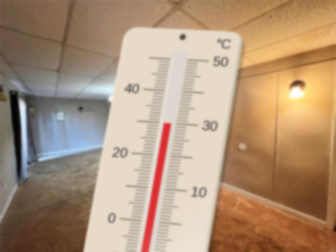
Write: 30 °C
